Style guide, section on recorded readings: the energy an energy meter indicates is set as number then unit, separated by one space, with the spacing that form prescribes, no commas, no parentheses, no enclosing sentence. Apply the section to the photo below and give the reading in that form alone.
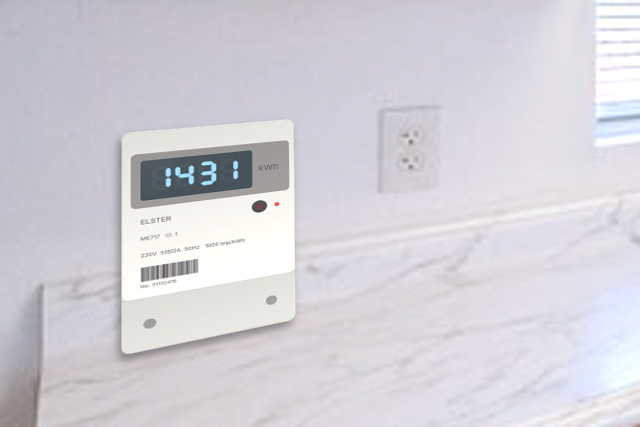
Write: 1431 kWh
